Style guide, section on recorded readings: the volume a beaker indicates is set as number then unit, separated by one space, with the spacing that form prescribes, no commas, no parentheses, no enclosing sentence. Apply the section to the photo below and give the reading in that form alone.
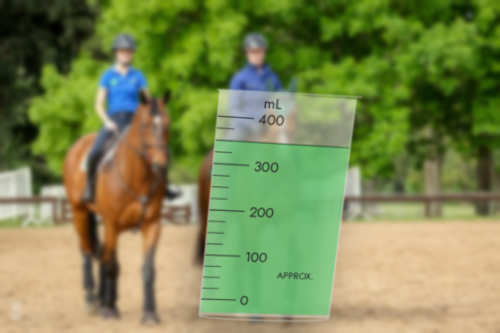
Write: 350 mL
